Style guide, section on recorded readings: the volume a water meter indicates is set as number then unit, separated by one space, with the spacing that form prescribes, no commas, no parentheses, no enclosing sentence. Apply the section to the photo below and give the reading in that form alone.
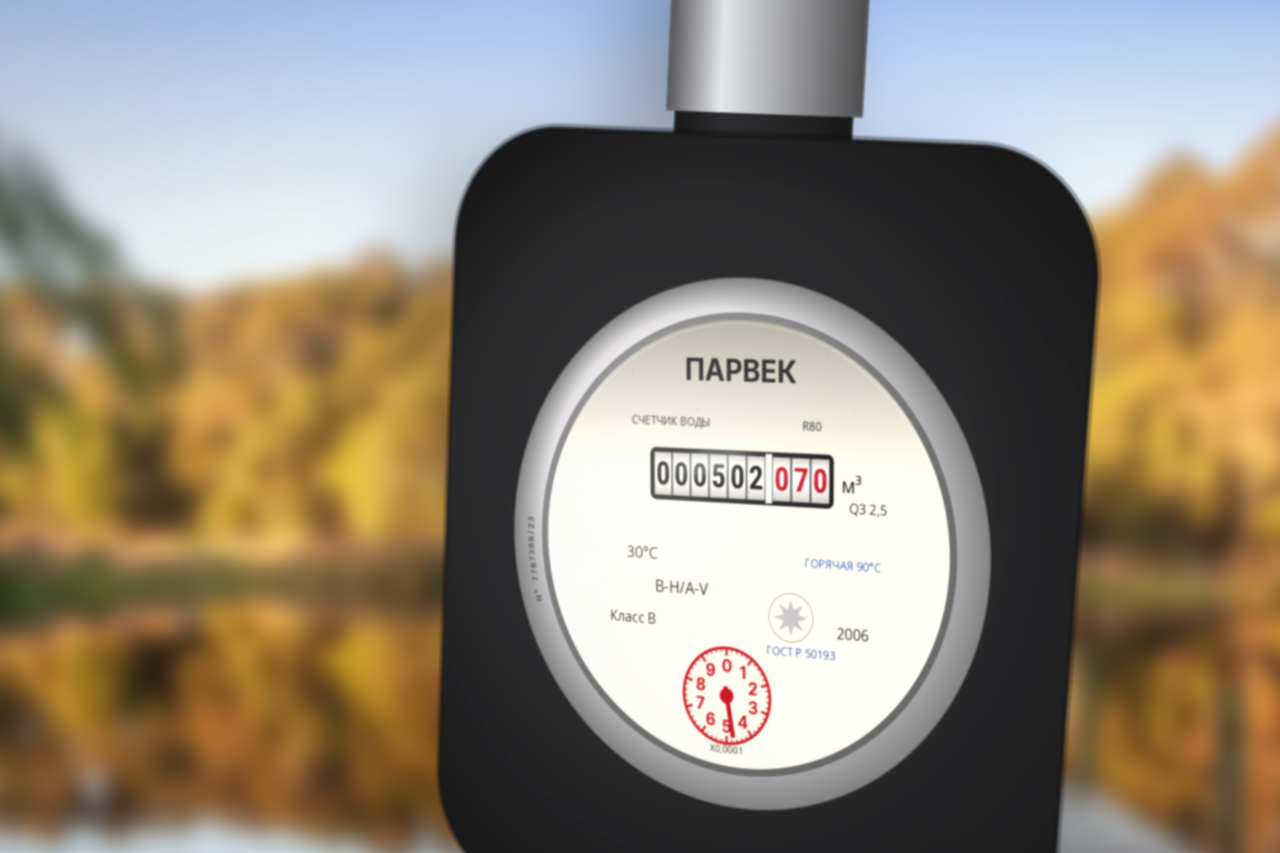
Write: 502.0704 m³
